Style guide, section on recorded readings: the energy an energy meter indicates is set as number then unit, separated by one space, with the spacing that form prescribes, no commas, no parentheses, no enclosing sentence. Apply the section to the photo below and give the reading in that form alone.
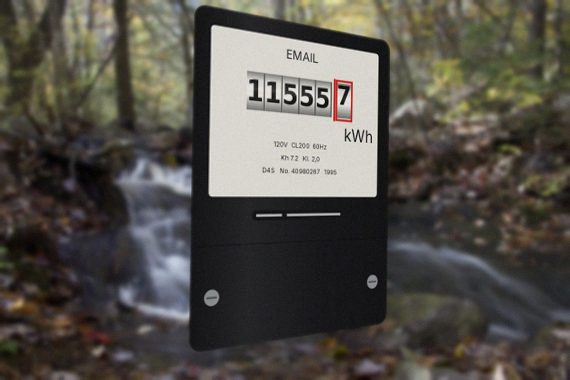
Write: 11555.7 kWh
